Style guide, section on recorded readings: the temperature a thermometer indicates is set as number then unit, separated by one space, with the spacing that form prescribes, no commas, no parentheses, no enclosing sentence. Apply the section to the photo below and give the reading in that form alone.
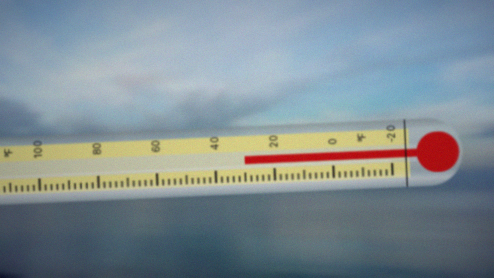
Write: 30 °F
